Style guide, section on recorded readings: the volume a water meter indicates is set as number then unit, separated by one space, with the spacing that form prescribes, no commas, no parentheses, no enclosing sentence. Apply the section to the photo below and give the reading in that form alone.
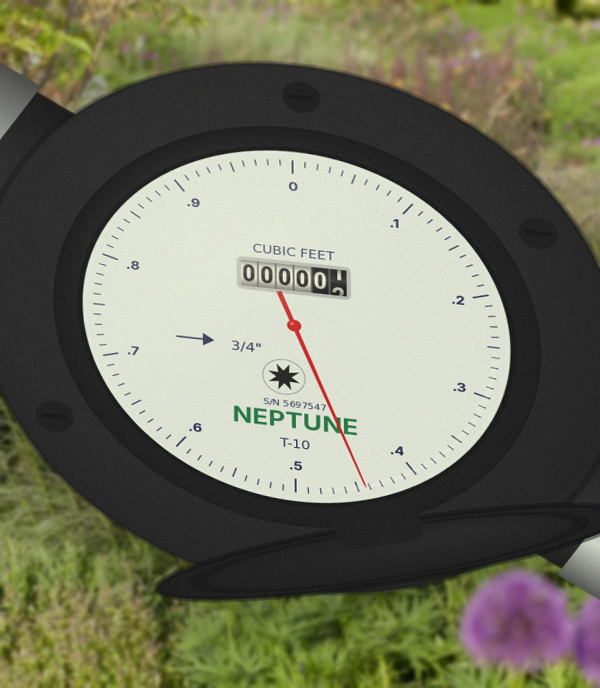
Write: 1.44 ft³
